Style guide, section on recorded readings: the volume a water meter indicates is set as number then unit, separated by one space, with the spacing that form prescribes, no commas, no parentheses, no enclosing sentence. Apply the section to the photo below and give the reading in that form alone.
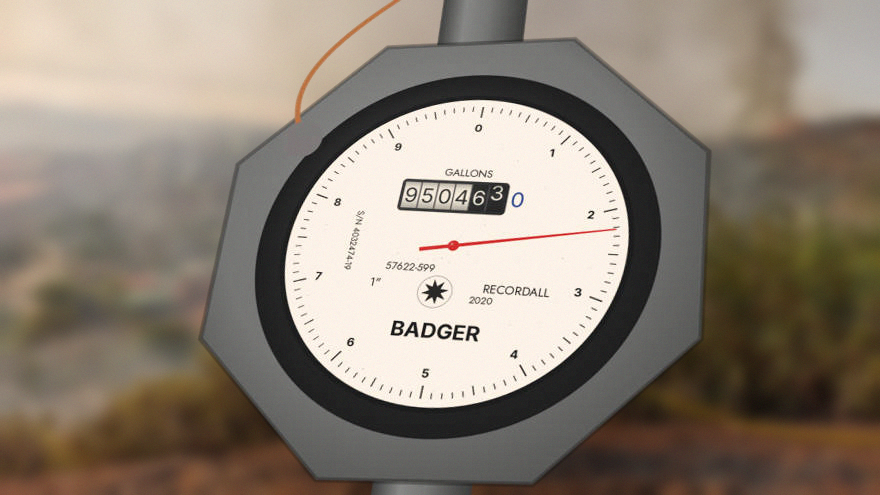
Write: 9504632.2 gal
